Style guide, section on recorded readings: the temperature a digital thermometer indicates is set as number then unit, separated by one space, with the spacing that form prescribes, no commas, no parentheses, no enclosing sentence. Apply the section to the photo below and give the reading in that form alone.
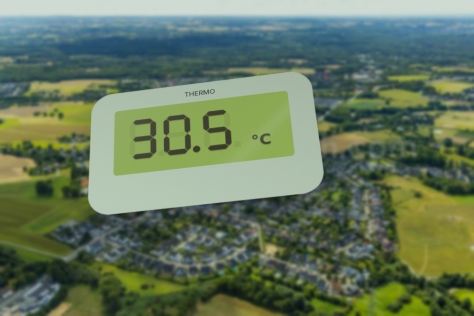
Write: 30.5 °C
